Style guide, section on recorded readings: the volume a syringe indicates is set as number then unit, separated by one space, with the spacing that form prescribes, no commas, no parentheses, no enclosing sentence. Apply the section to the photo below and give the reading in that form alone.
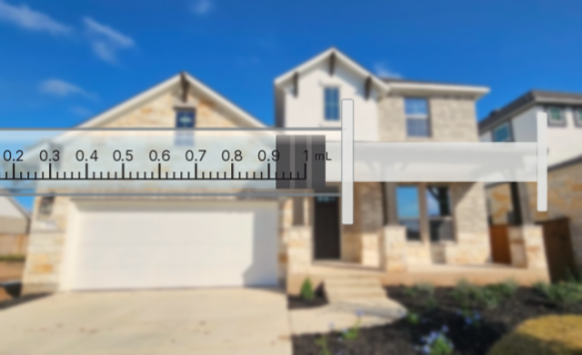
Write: 0.92 mL
